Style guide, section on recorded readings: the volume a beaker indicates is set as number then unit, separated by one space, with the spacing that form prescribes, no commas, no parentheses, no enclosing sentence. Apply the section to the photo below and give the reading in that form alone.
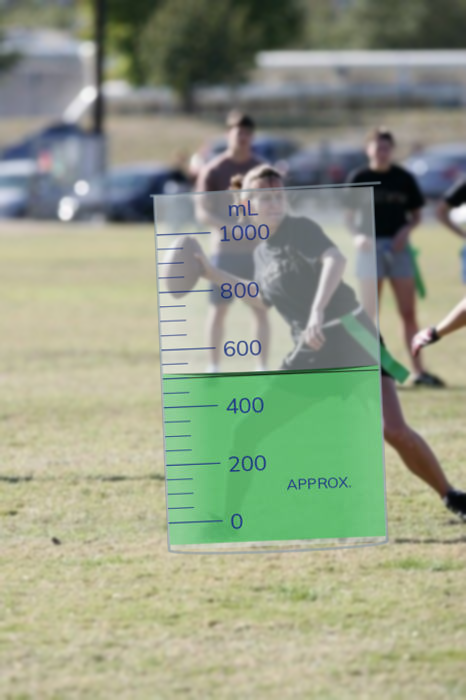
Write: 500 mL
